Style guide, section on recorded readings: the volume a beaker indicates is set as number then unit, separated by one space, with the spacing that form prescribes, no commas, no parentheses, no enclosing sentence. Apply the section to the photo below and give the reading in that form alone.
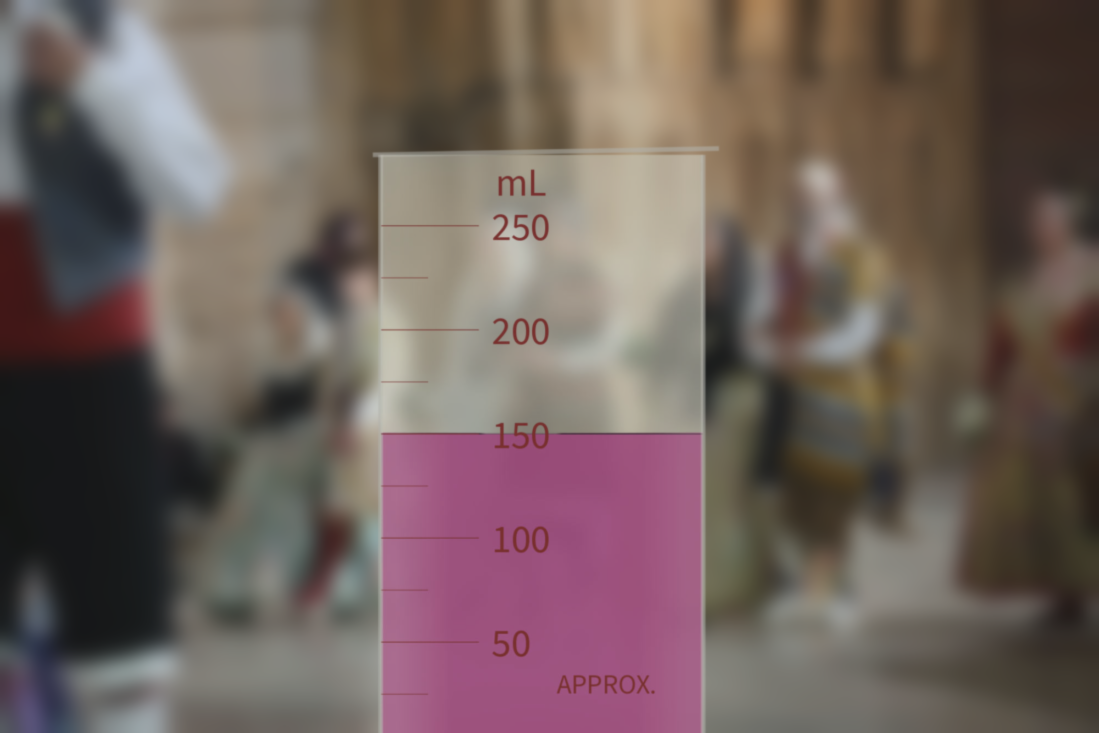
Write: 150 mL
